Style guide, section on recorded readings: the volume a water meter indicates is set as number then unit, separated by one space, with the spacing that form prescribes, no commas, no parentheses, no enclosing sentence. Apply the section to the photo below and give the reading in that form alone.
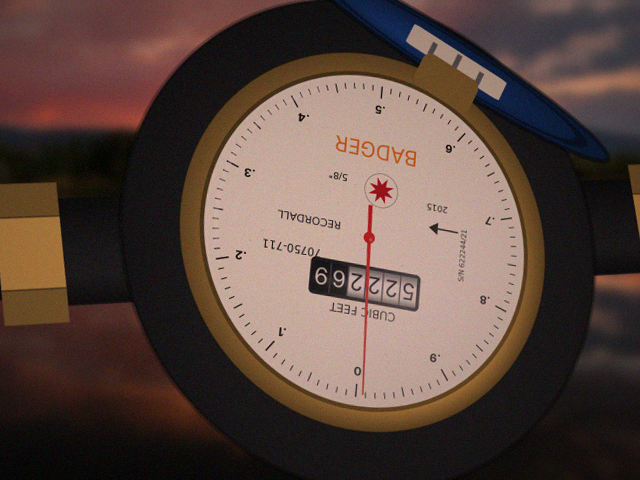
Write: 522268.99 ft³
